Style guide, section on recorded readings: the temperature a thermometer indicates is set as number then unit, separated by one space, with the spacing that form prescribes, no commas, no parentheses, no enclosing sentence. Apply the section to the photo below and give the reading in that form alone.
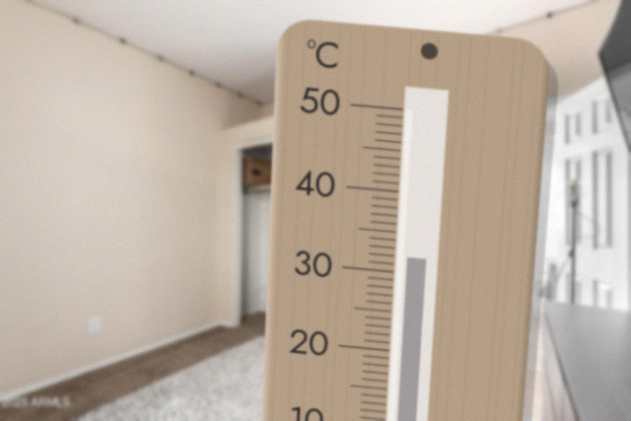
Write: 32 °C
